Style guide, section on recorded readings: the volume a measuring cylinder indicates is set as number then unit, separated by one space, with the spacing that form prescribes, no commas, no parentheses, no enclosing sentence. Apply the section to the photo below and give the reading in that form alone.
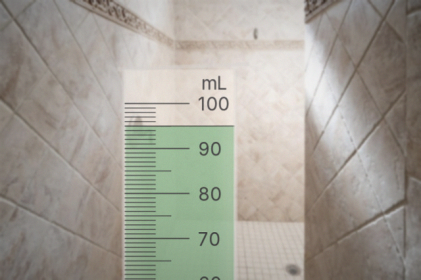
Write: 95 mL
